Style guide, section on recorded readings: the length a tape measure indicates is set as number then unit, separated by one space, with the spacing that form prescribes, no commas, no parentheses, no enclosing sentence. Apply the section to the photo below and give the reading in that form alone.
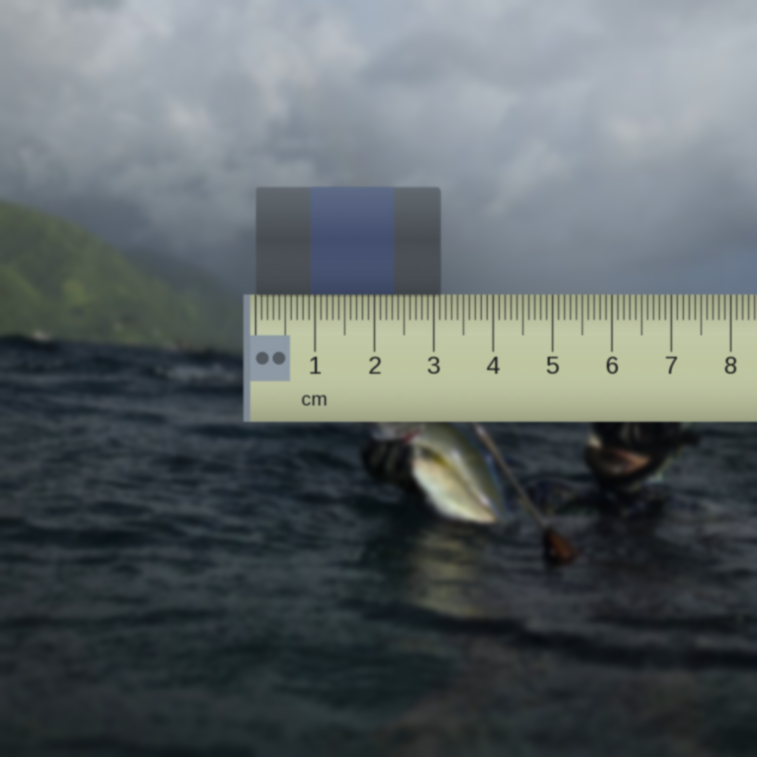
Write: 3.1 cm
